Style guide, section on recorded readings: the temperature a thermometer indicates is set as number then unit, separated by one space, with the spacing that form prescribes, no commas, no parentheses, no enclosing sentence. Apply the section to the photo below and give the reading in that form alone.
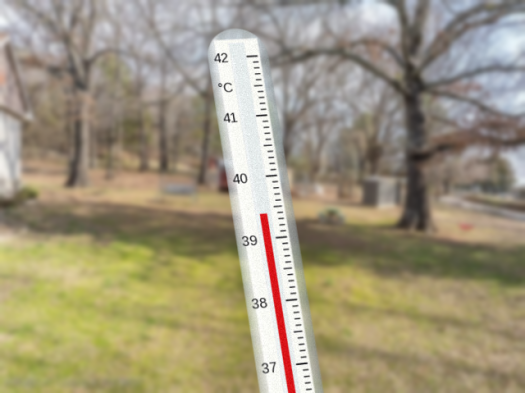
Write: 39.4 °C
